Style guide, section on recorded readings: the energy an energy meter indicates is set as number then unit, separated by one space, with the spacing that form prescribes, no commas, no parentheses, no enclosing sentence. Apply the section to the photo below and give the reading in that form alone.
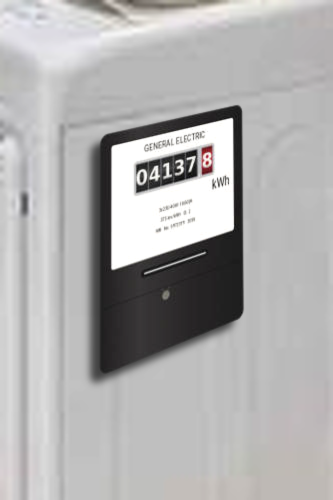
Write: 4137.8 kWh
